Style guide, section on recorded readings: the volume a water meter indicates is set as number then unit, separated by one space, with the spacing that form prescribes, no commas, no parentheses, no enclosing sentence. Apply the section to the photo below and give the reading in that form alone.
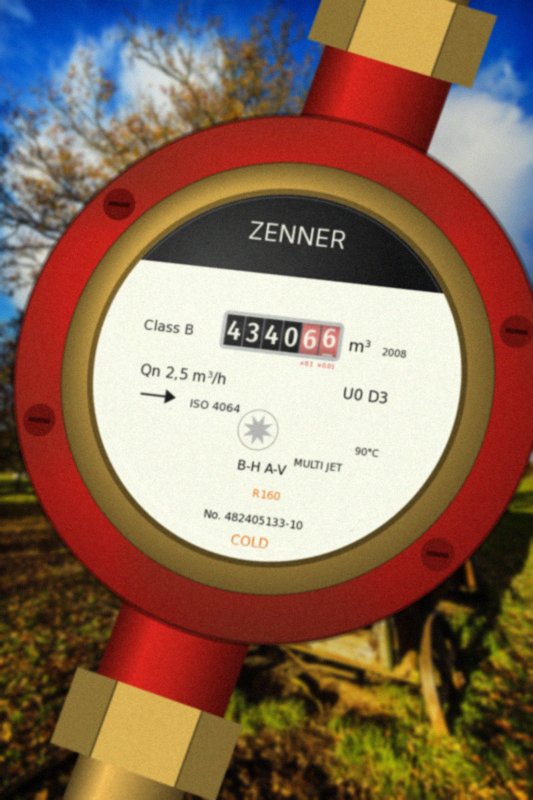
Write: 4340.66 m³
